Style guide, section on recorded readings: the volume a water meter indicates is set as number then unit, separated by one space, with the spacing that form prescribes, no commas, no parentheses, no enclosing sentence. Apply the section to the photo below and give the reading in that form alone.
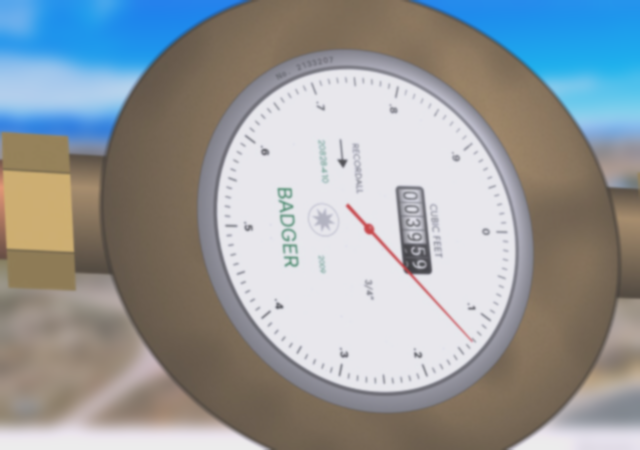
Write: 3959.13 ft³
